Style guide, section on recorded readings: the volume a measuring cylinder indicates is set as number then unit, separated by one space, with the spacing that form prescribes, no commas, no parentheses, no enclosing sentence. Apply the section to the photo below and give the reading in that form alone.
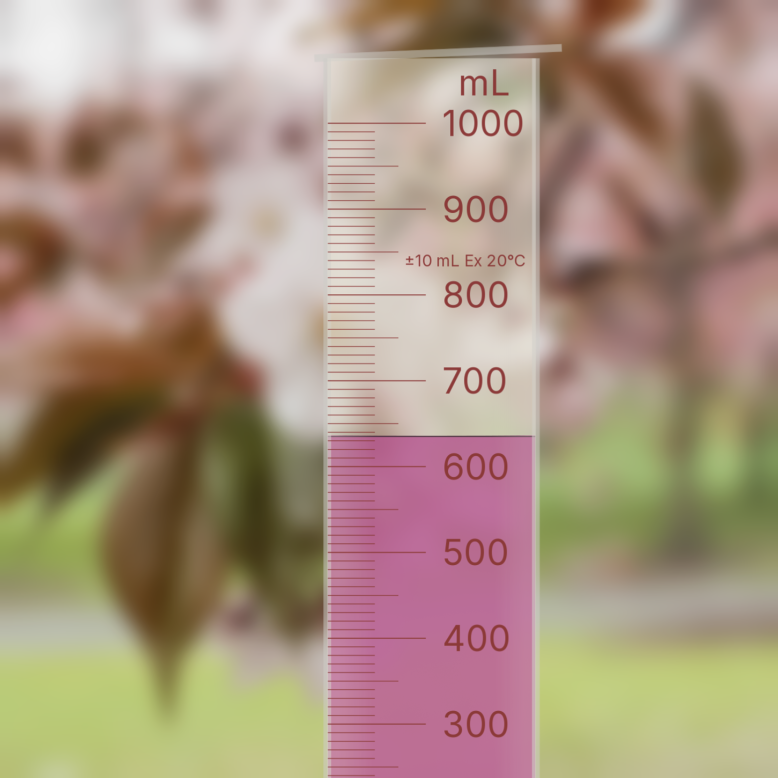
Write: 635 mL
